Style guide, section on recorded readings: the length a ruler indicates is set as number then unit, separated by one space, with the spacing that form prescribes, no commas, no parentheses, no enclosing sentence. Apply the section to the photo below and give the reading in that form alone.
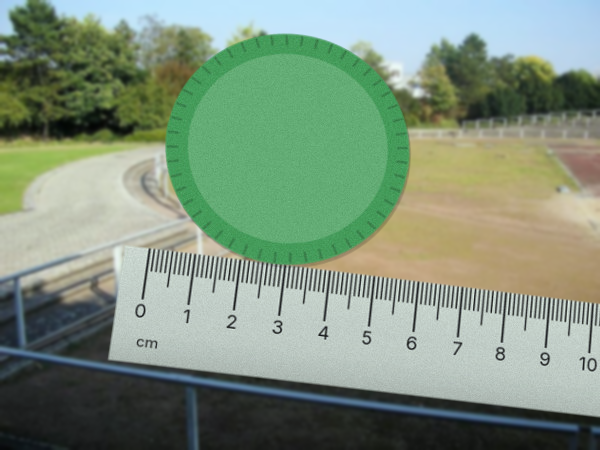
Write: 5.5 cm
